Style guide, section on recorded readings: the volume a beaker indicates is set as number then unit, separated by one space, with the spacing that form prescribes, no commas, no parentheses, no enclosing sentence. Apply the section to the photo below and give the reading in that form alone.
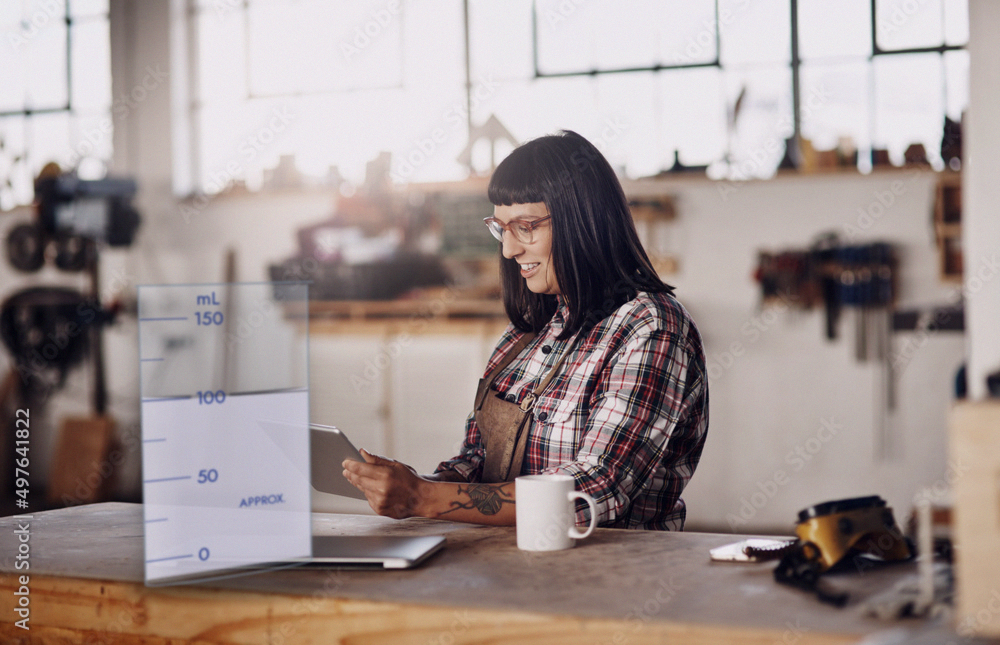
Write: 100 mL
